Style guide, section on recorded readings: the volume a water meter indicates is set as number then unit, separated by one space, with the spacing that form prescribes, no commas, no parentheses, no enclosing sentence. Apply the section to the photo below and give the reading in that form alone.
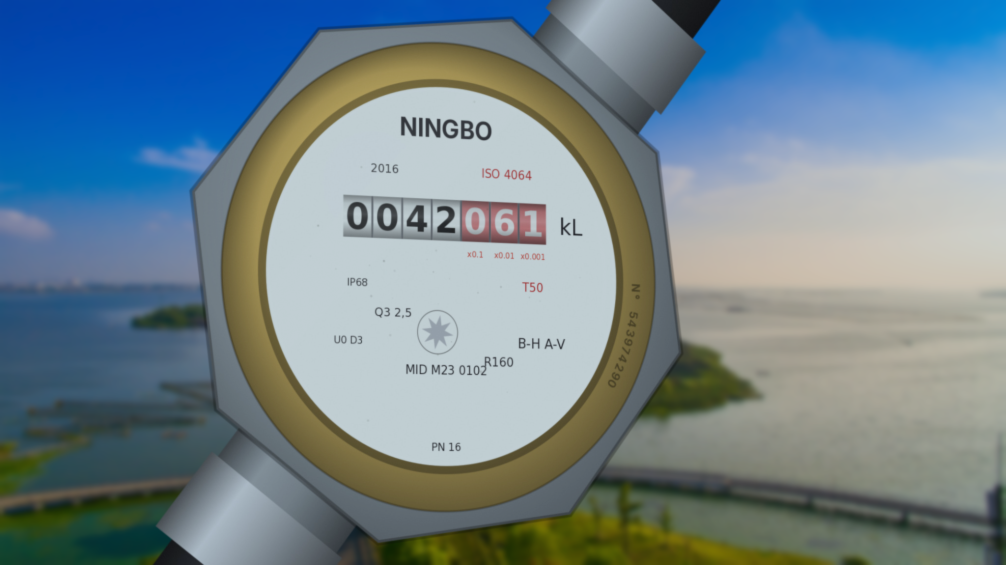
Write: 42.061 kL
